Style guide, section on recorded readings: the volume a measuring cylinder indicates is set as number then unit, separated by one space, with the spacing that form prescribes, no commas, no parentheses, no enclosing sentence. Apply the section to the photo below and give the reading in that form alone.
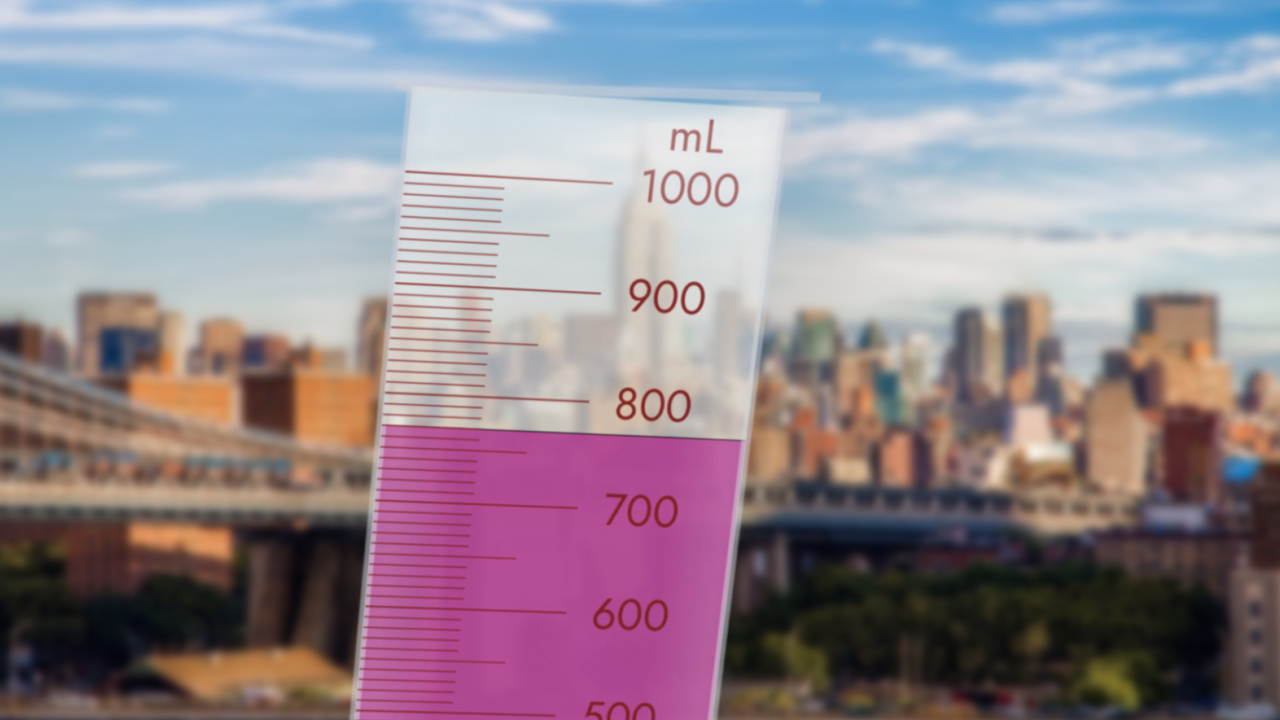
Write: 770 mL
